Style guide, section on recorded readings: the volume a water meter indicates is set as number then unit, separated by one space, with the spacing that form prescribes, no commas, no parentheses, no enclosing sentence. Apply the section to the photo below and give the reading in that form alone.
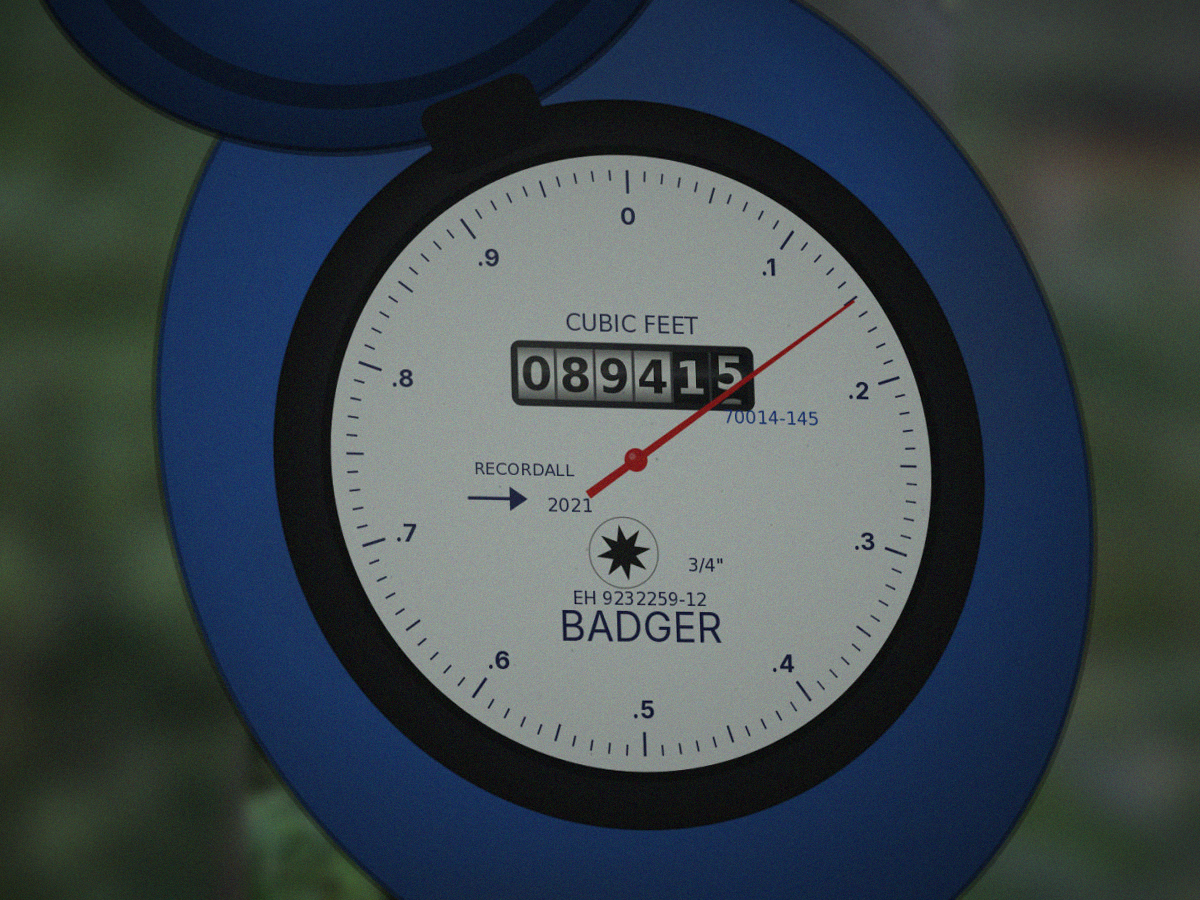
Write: 89415.15 ft³
